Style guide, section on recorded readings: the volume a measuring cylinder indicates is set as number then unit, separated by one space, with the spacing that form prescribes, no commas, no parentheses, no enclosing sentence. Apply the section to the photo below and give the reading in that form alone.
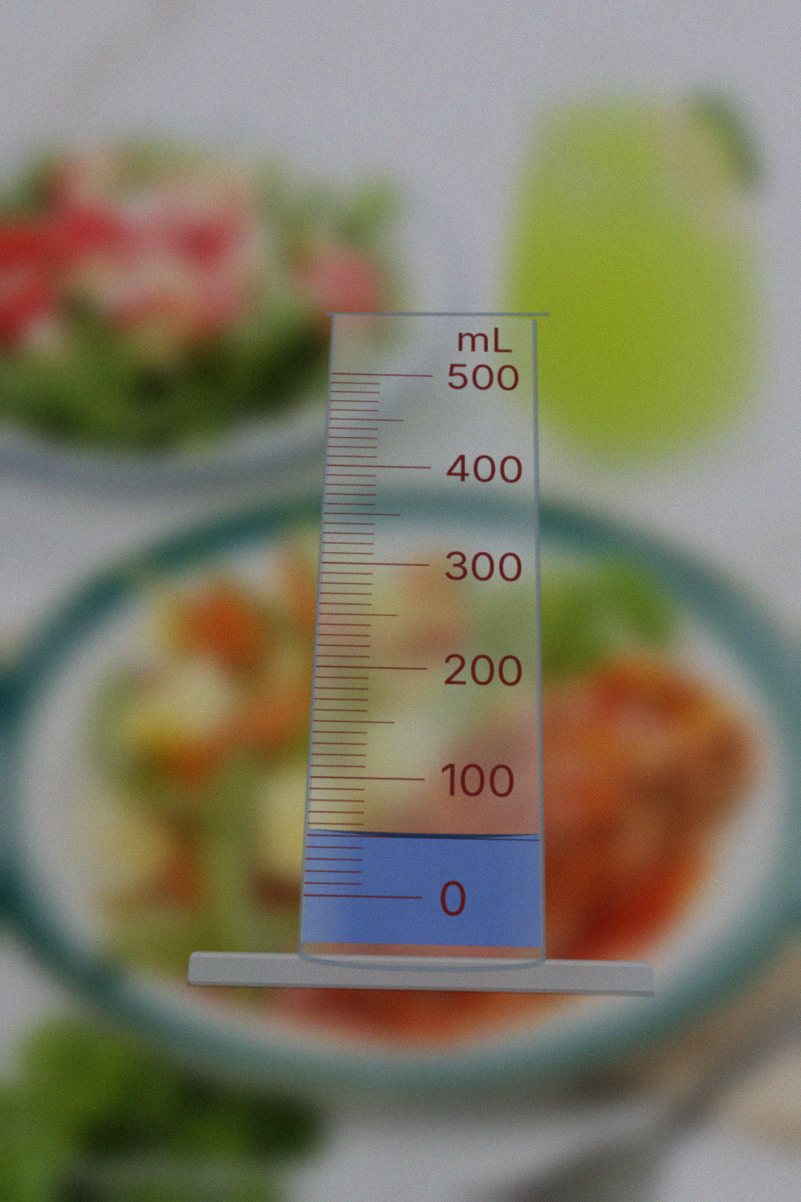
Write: 50 mL
